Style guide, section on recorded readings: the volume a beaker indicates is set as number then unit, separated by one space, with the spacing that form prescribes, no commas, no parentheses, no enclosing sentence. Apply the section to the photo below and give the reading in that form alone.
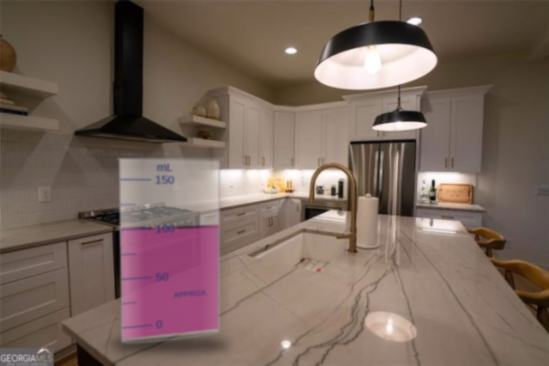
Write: 100 mL
